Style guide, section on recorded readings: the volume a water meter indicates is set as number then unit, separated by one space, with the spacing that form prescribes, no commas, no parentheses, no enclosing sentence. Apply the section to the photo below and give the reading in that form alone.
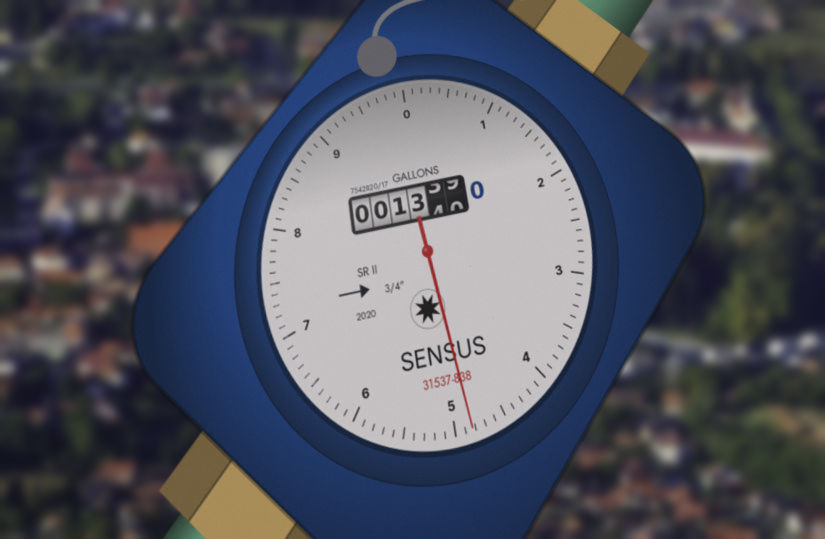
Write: 13394.8 gal
